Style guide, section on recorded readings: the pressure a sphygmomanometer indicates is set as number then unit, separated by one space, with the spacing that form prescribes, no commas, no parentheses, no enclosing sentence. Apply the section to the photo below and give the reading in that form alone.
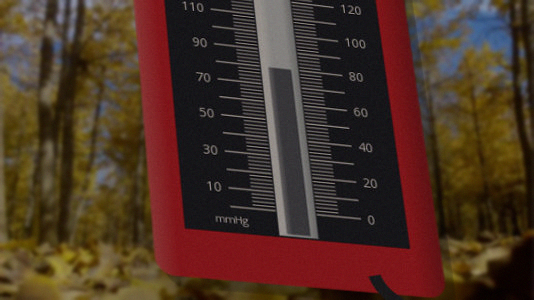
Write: 80 mmHg
